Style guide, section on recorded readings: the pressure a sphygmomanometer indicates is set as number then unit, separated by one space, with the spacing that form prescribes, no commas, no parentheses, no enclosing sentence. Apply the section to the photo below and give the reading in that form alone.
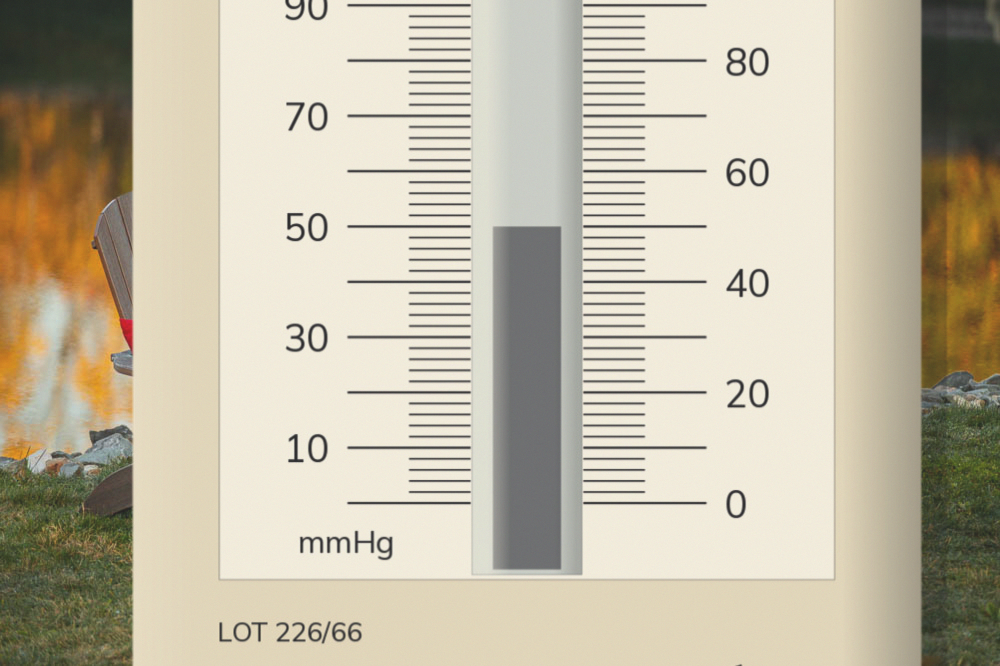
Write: 50 mmHg
